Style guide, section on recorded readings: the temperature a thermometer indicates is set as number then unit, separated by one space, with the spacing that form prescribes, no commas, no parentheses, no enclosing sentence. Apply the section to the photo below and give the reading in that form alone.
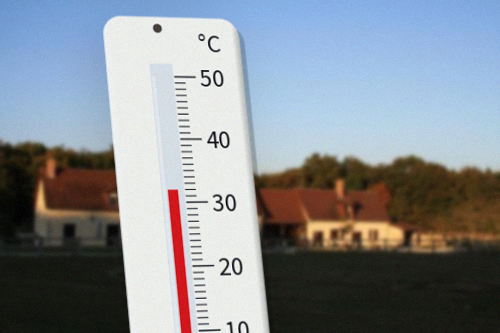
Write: 32 °C
